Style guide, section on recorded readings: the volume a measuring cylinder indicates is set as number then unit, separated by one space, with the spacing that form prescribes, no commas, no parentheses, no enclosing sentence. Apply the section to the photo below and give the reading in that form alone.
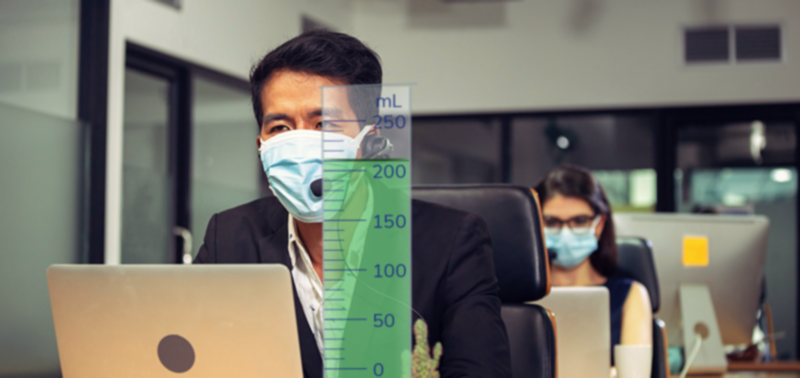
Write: 210 mL
